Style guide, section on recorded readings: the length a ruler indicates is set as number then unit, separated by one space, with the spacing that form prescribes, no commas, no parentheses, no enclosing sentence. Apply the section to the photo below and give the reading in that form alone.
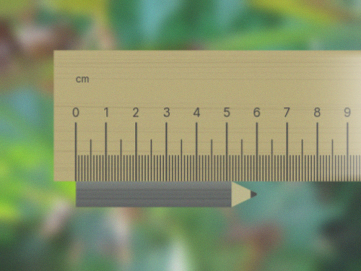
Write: 6 cm
